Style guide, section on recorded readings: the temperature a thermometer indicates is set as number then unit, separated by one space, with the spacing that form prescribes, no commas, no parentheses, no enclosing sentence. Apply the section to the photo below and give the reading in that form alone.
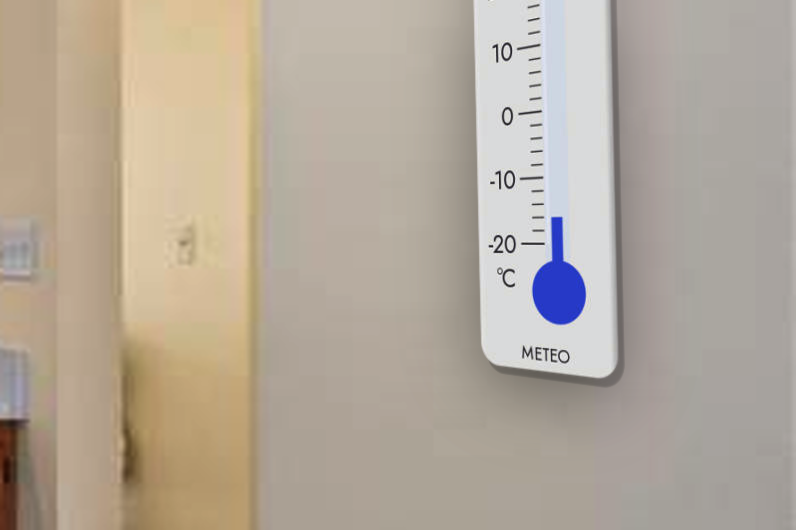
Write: -16 °C
